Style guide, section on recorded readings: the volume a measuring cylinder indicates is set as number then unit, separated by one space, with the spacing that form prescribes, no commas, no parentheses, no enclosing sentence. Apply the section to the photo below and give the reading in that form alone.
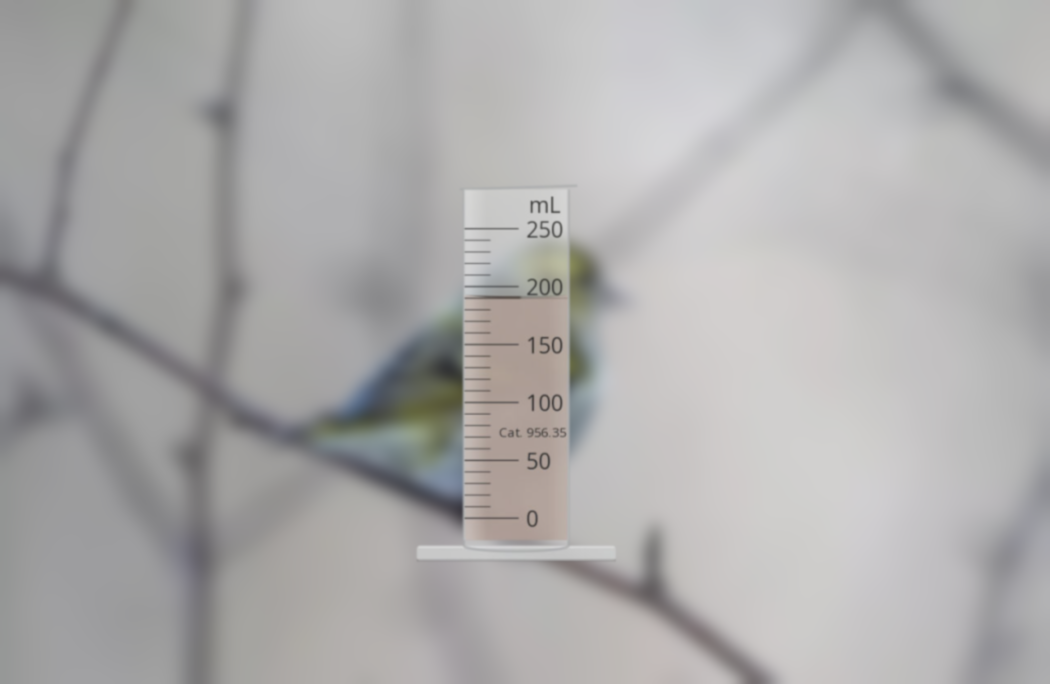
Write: 190 mL
